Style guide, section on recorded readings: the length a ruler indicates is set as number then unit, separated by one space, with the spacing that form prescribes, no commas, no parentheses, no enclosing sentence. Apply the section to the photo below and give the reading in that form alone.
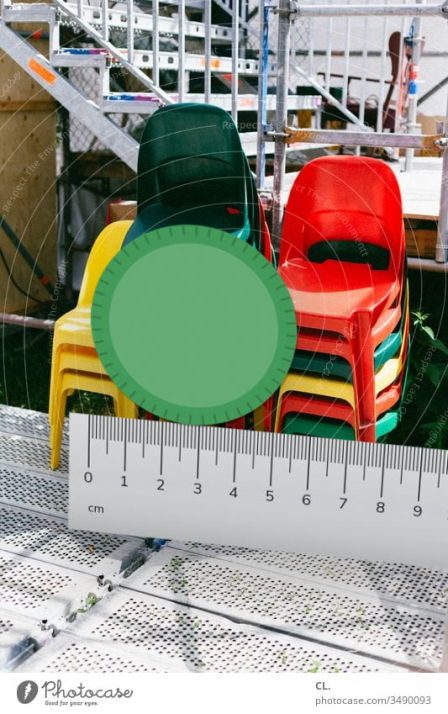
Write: 5.5 cm
